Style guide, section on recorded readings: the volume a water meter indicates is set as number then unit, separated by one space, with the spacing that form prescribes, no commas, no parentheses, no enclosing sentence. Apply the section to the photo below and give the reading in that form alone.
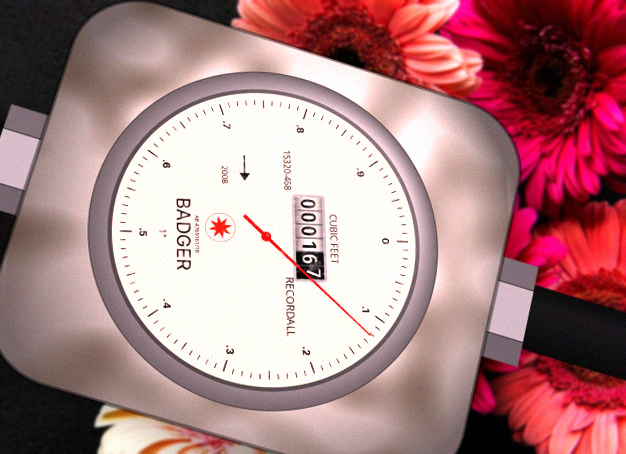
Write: 167.12 ft³
